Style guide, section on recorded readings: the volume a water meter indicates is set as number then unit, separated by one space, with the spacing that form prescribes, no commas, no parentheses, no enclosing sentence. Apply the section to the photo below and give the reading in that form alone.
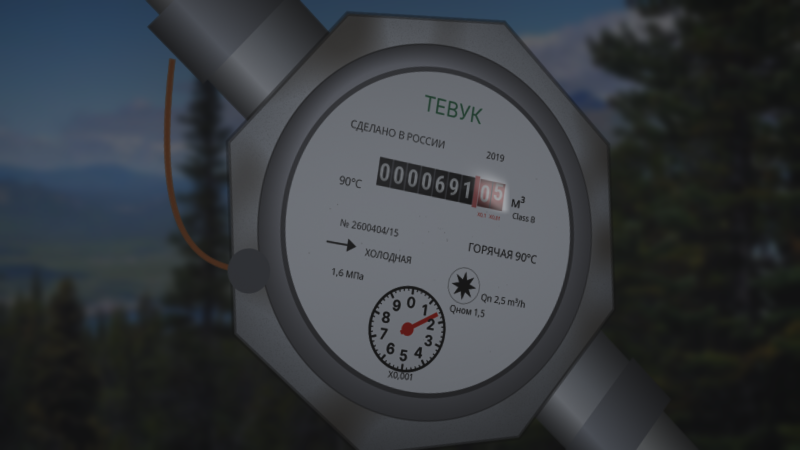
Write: 691.051 m³
